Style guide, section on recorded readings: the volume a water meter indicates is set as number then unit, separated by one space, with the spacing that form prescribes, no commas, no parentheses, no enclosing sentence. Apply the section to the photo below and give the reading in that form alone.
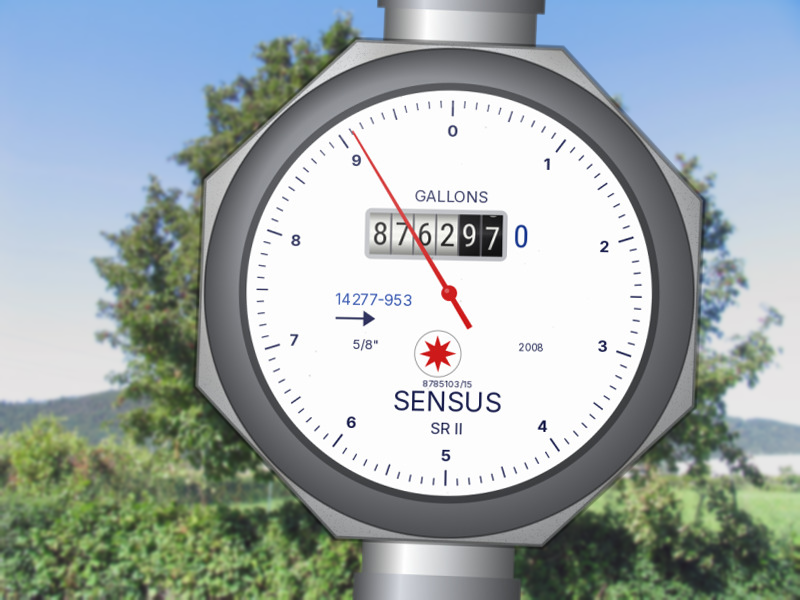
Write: 8762969.1 gal
